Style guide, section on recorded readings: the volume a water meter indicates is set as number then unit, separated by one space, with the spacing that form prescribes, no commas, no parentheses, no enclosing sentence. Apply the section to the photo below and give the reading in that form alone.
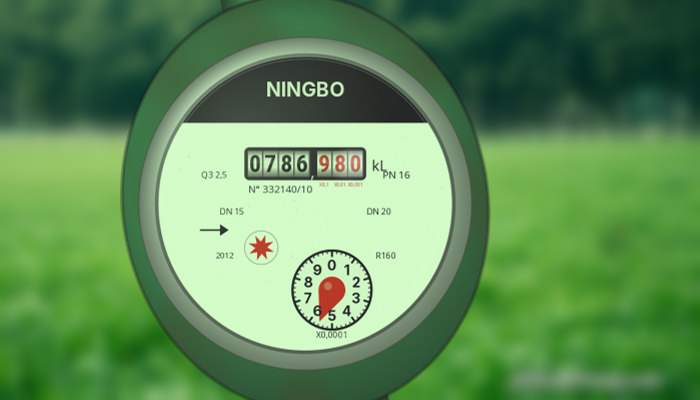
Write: 786.9805 kL
